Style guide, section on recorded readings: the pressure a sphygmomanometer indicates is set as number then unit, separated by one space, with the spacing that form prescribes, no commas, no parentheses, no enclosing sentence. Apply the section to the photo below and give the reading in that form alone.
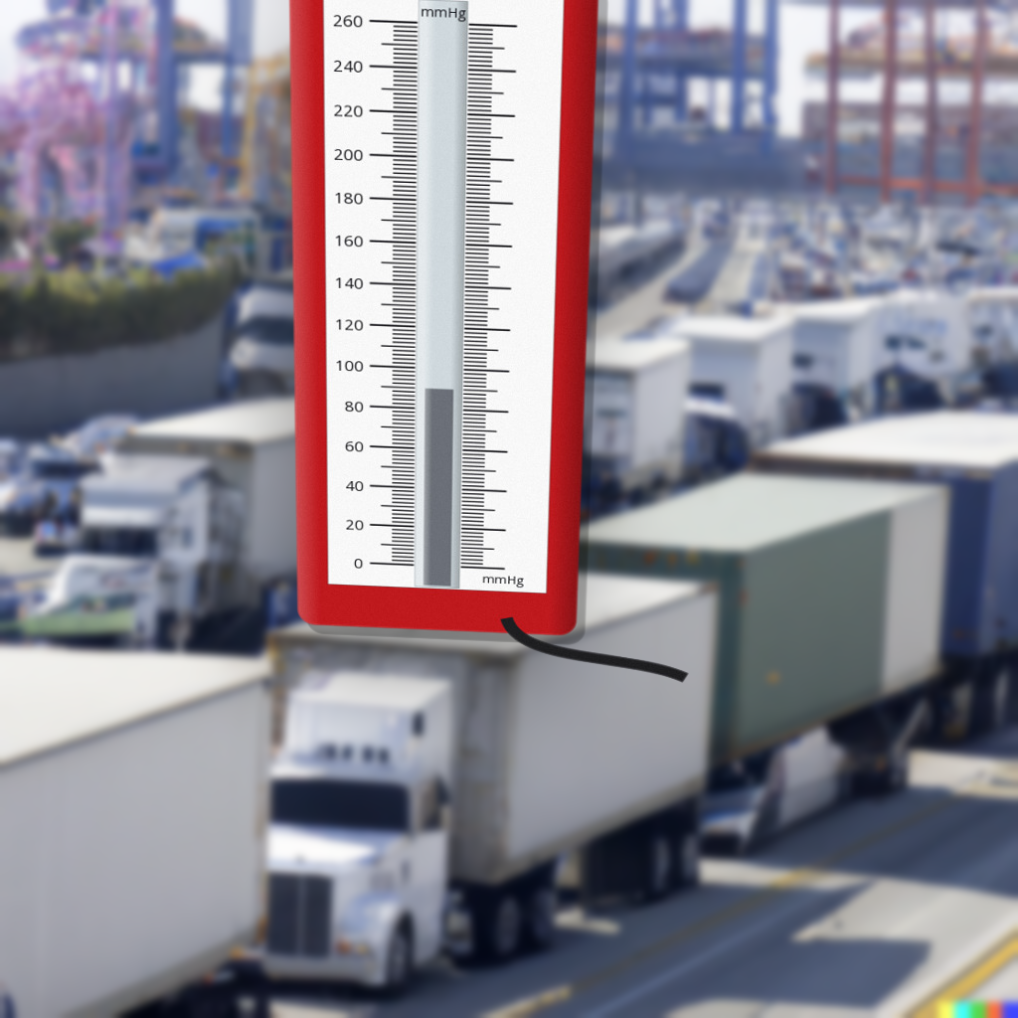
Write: 90 mmHg
